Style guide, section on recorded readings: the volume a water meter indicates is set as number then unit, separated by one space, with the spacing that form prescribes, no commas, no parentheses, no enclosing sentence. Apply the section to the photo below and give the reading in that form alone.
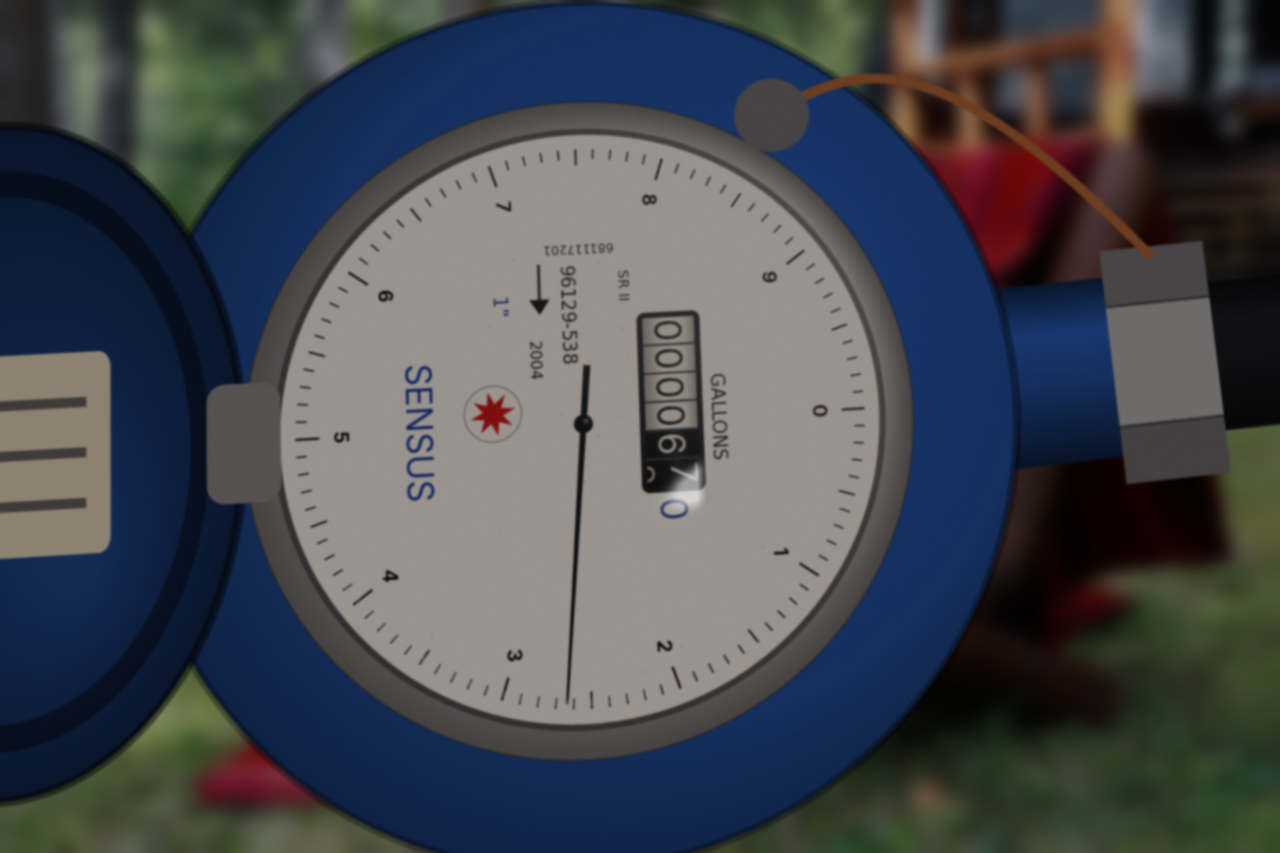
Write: 672.6 gal
